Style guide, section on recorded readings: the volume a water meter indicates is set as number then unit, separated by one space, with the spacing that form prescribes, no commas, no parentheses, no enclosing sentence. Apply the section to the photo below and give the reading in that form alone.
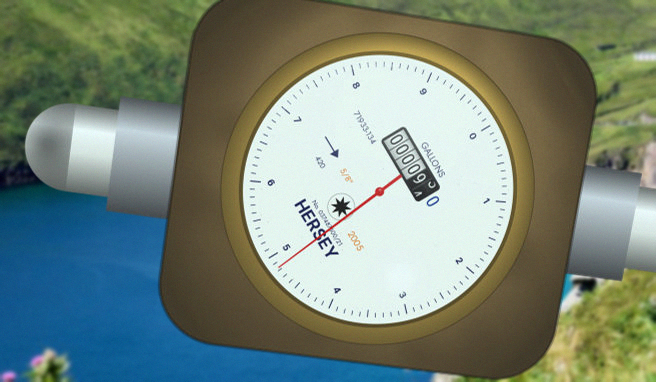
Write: 934.8 gal
